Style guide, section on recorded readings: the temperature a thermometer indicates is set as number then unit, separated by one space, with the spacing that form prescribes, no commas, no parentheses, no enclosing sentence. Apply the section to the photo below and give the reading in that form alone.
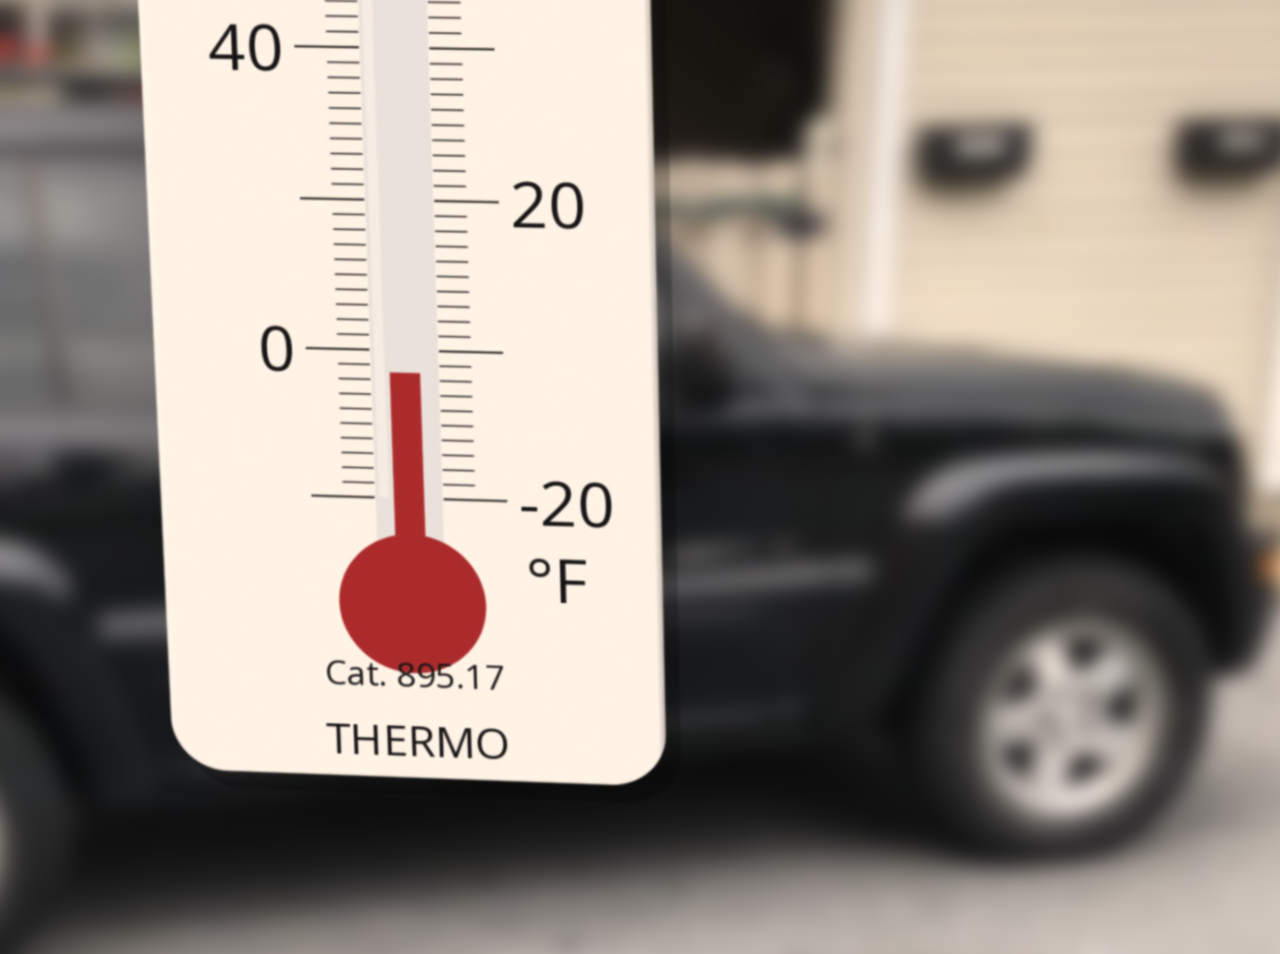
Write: -3 °F
